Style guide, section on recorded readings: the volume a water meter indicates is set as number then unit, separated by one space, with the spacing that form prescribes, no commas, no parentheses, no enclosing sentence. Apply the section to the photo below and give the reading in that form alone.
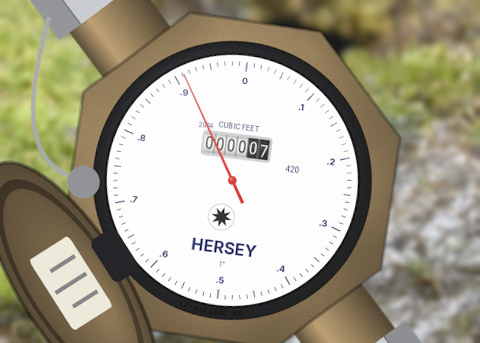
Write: 6.91 ft³
